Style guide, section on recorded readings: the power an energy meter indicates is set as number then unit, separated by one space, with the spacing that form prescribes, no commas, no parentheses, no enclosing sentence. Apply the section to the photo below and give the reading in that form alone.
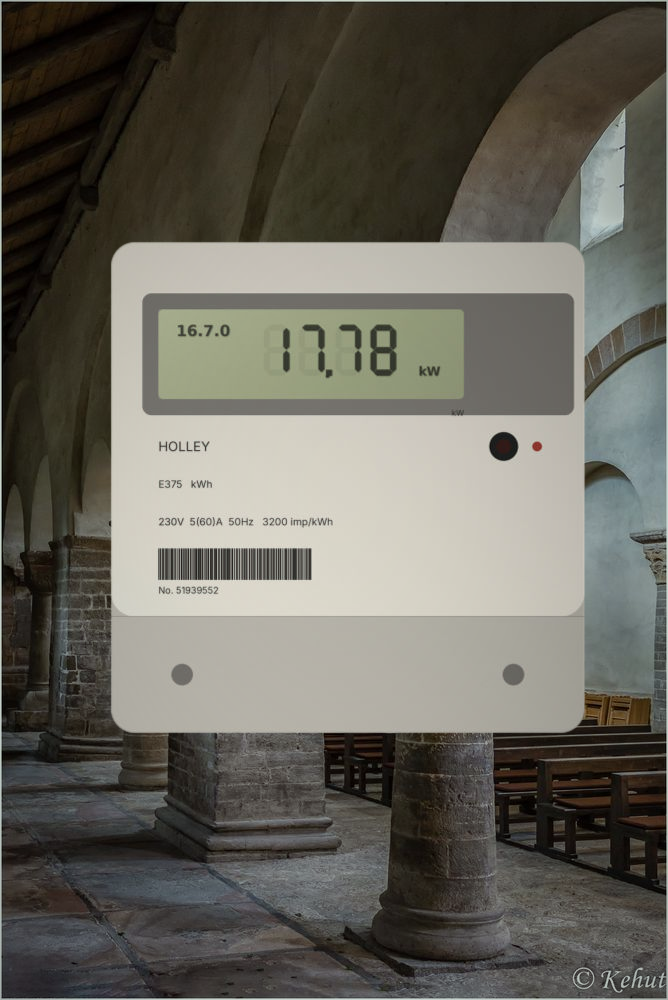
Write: 17.78 kW
